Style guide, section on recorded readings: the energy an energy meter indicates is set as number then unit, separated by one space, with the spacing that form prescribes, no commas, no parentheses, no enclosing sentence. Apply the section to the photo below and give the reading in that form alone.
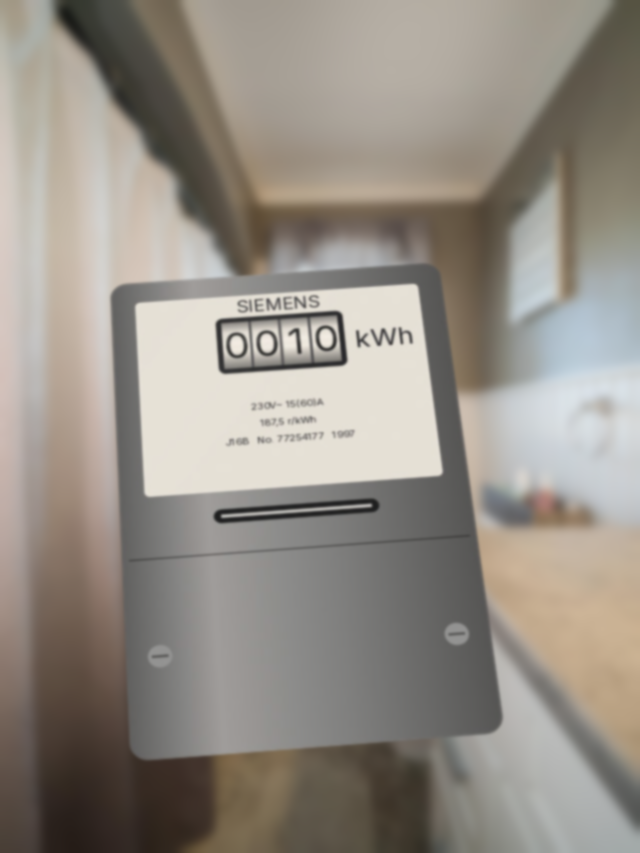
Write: 10 kWh
